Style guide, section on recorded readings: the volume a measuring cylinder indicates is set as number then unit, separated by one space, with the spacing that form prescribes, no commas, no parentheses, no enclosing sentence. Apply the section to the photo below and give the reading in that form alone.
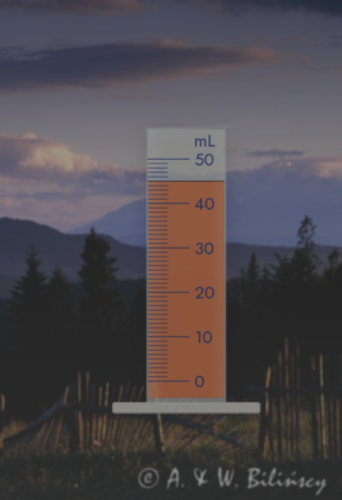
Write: 45 mL
